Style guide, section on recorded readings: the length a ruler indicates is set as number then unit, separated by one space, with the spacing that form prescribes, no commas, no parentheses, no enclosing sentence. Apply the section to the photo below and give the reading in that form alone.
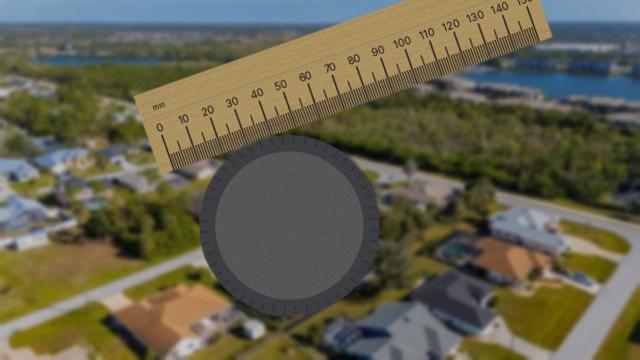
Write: 70 mm
